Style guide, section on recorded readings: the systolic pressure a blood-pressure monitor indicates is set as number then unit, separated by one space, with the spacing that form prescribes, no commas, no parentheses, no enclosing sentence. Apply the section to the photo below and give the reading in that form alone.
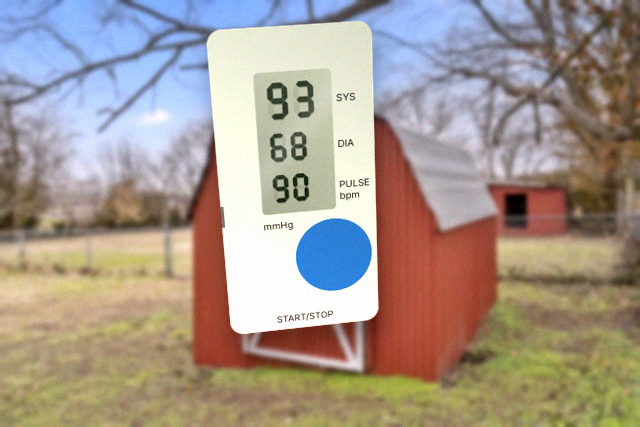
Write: 93 mmHg
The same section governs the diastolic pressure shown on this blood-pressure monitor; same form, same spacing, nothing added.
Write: 68 mmHg
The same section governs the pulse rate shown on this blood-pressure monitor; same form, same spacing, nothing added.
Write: 90 bpm
